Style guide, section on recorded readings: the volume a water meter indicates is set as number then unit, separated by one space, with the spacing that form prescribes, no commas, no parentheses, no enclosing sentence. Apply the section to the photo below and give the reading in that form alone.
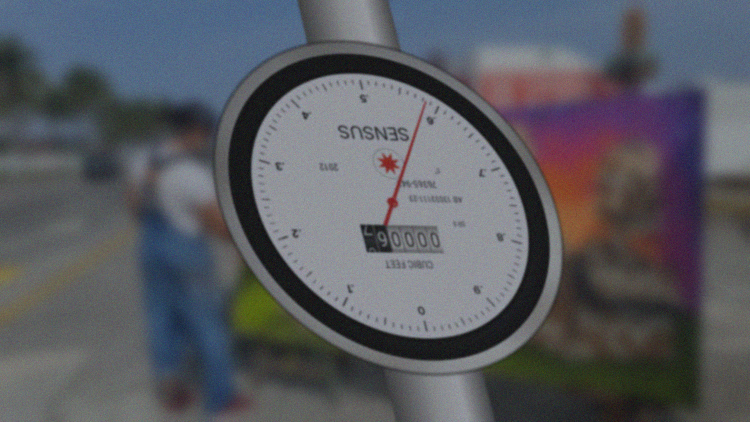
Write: 66.58 ft³
